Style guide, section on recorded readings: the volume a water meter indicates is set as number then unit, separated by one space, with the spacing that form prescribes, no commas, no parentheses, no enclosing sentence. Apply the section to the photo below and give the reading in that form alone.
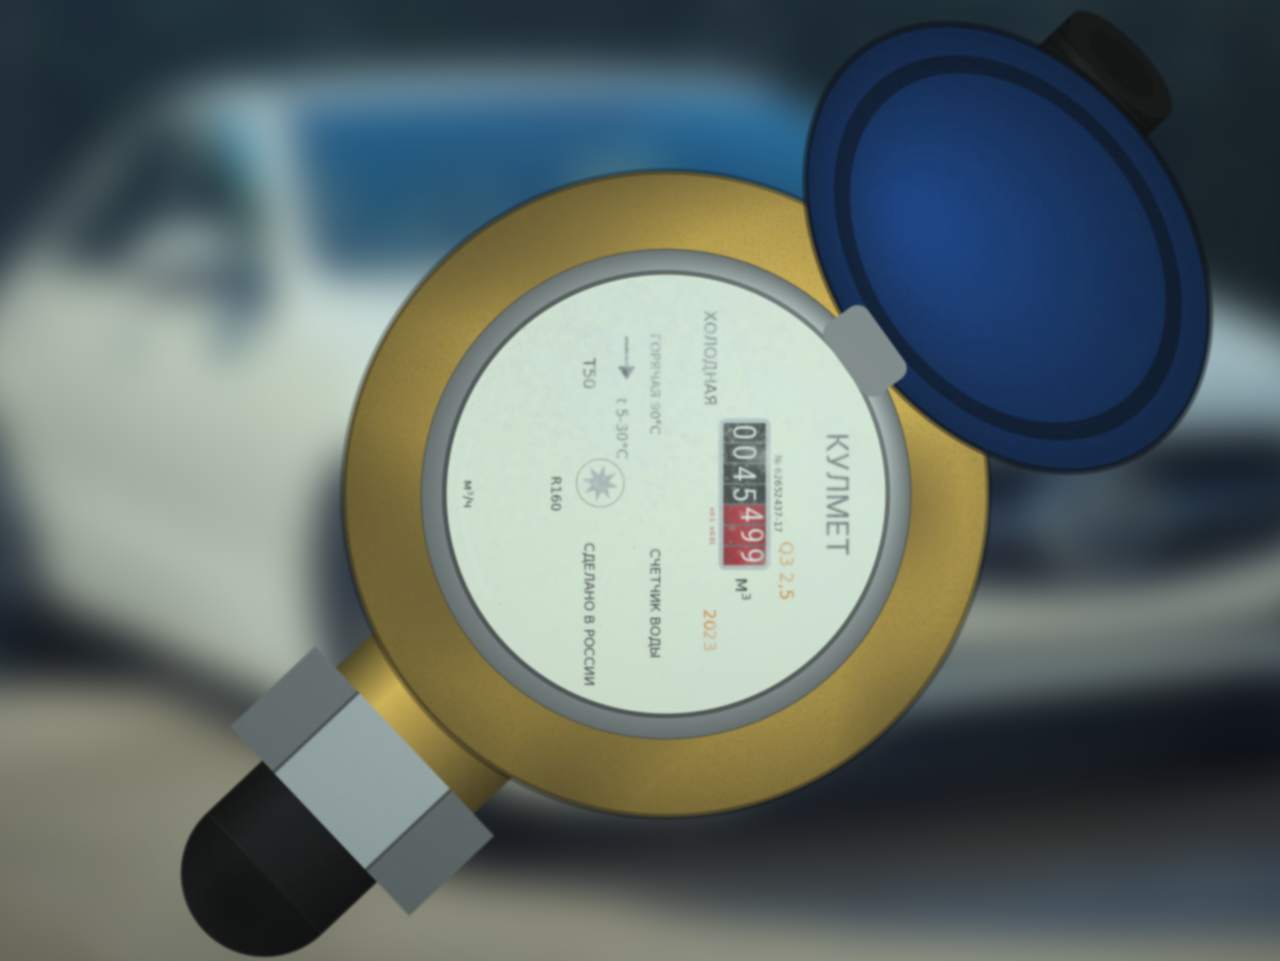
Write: 45.499 m³
